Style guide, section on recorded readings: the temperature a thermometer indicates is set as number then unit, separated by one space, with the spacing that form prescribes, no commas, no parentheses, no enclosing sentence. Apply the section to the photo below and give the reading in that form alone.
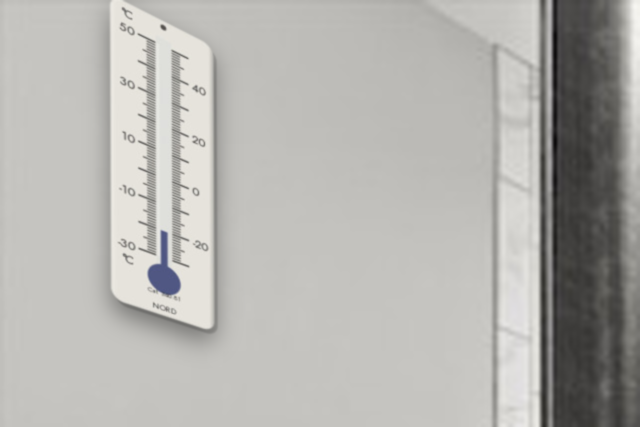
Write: -20 °C
